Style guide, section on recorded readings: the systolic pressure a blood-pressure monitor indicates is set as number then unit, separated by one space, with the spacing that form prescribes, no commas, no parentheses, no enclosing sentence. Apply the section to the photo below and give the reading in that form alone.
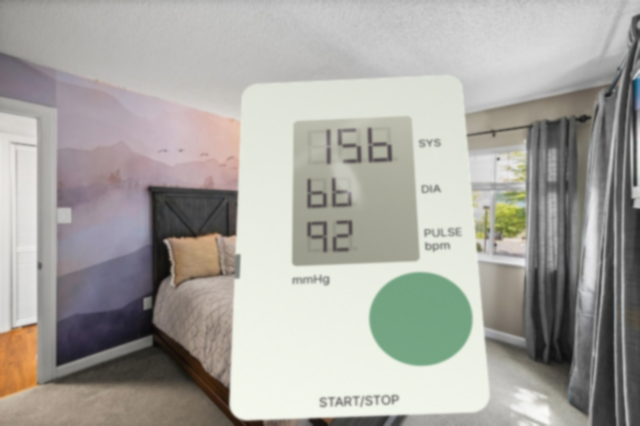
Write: 156 mmHg
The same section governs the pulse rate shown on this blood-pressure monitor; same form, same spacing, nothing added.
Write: 92 bpm
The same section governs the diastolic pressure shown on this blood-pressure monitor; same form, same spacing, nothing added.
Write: 66 mmHg
